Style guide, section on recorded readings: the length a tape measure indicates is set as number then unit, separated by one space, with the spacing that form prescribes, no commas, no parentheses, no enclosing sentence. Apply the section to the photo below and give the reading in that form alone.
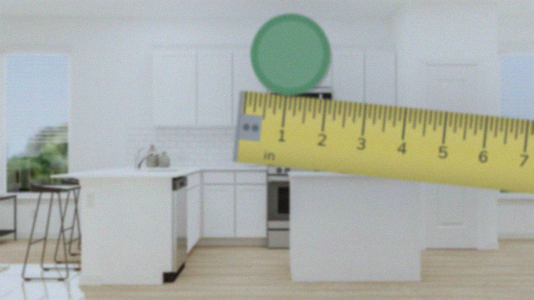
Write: 2 in
